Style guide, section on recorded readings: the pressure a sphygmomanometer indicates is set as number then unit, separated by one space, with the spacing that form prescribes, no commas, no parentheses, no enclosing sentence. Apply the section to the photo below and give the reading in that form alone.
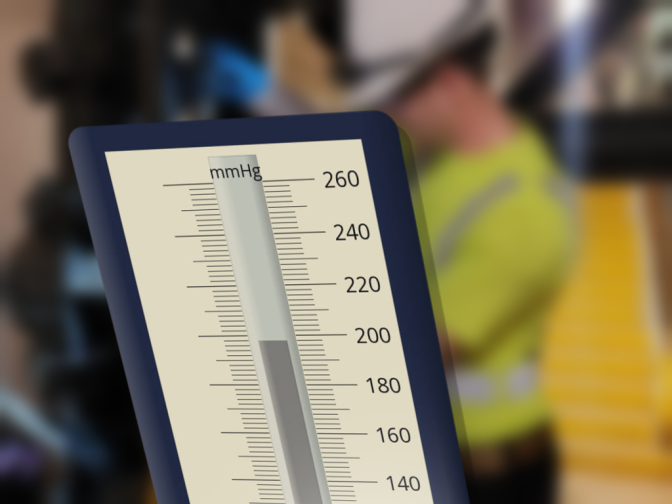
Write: 198 mmHg
